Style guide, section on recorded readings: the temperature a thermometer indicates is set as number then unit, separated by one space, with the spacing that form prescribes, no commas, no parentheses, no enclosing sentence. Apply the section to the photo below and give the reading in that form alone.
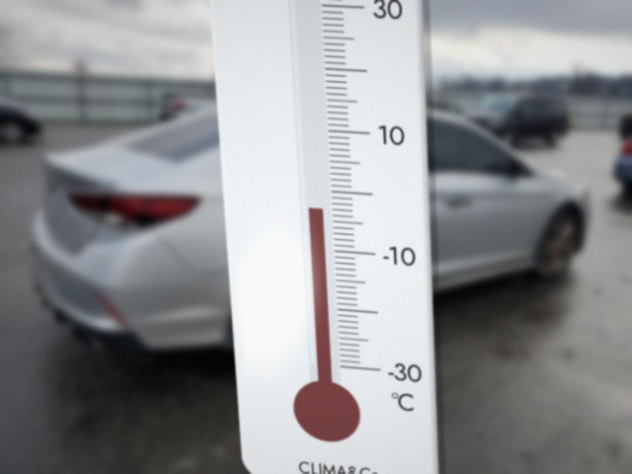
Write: -3 °C
